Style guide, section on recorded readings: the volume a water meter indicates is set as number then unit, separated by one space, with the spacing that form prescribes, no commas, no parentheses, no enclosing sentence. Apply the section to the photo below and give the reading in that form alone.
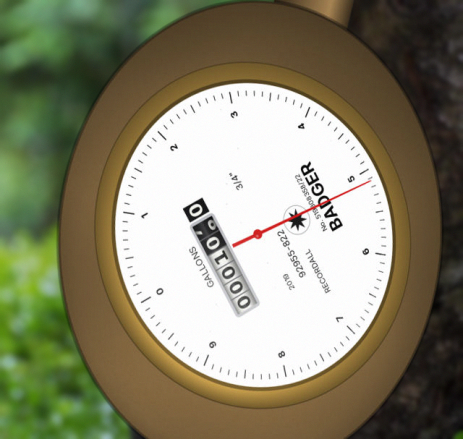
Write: 1075.1 gal
